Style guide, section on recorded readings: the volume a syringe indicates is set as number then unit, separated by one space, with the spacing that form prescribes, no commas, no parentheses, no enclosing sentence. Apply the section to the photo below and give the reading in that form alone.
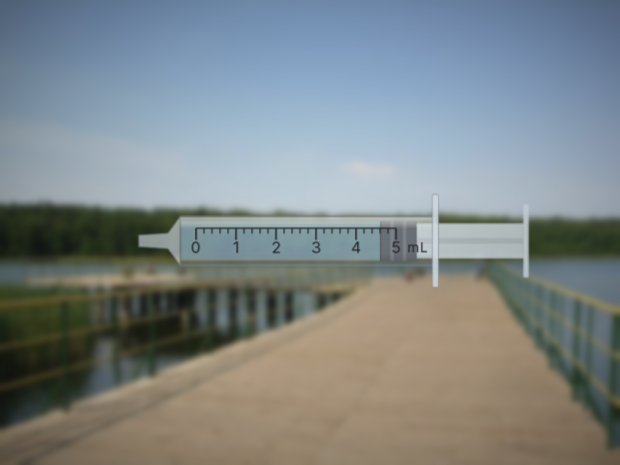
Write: 4.6 mL
